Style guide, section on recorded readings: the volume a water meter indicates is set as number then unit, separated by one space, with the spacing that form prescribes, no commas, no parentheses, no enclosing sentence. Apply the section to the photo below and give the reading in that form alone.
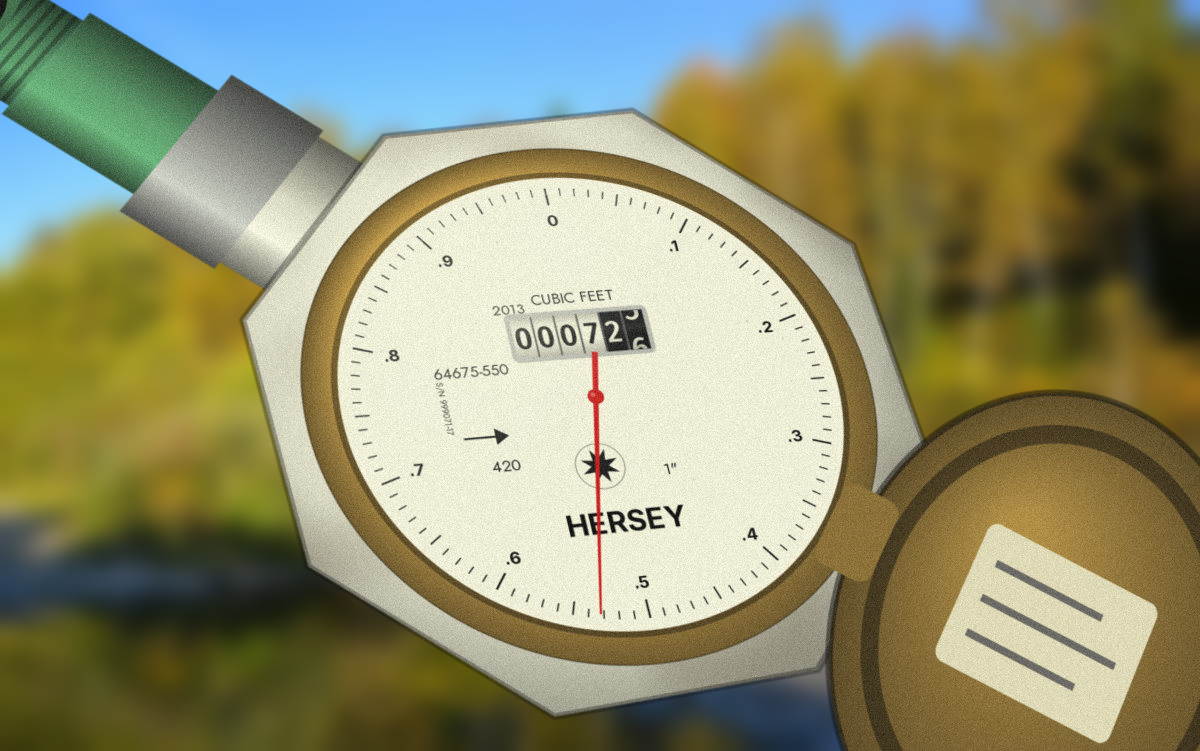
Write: 725.53 ft³
